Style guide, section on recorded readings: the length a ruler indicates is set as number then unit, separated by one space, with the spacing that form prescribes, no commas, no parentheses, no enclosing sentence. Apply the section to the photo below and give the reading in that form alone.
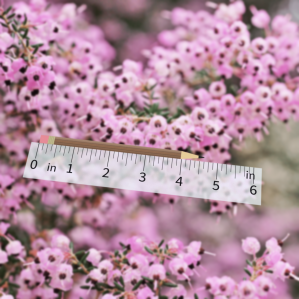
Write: 4.625 in
